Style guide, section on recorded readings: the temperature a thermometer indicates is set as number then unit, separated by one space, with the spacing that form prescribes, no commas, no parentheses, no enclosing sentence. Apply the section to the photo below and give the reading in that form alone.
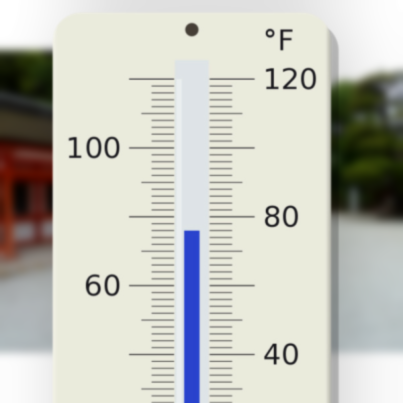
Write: 76 °F
